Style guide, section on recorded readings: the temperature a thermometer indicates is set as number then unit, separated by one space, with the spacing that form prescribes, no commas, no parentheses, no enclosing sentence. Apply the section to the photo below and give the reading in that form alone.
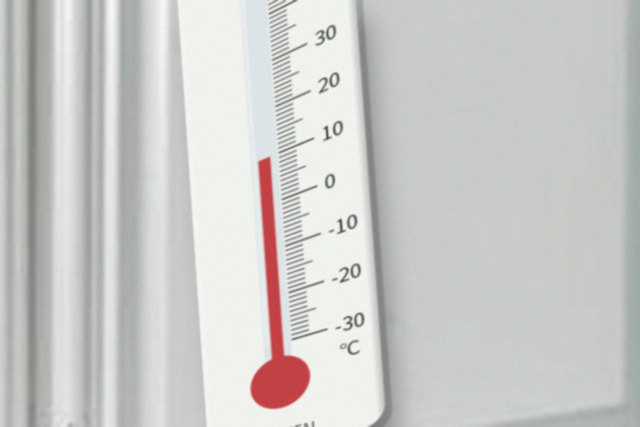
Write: 10 °C
